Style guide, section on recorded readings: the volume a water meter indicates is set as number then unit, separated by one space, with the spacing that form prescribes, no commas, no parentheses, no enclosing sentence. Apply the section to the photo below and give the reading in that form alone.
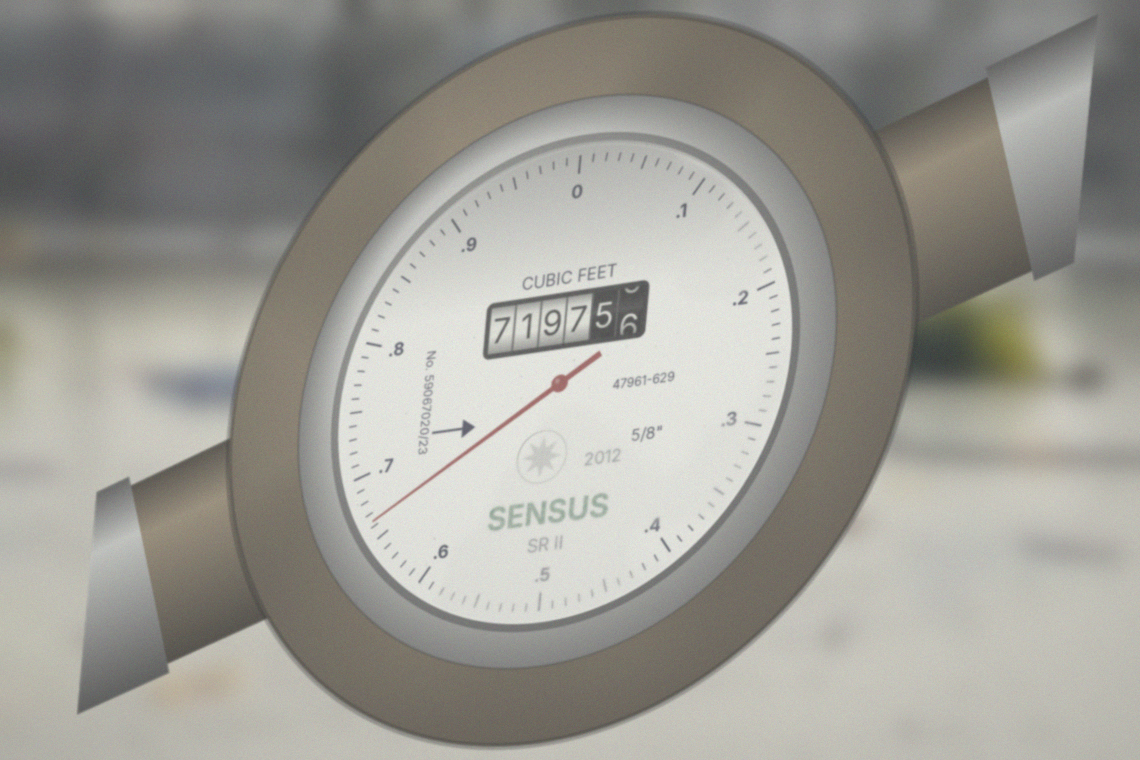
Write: 719755.66 ft³
